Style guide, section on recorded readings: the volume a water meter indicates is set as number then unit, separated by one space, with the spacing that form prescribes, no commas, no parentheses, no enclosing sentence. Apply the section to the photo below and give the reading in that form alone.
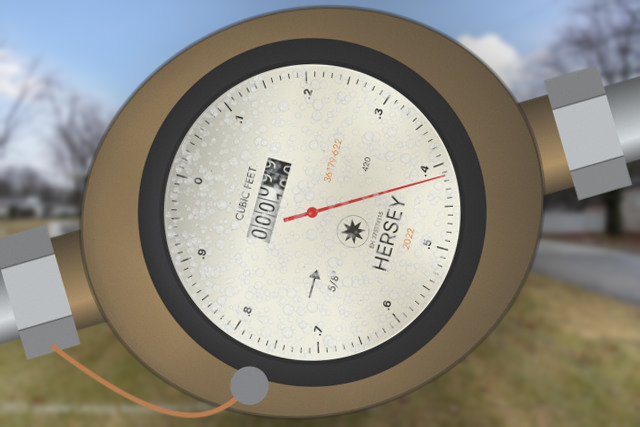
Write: 99.41 ft³
